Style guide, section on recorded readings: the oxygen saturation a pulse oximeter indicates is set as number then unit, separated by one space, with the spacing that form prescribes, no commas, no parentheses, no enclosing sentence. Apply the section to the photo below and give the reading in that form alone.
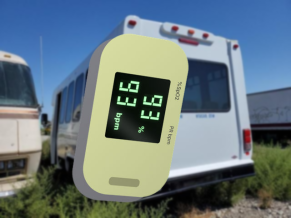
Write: 93 %
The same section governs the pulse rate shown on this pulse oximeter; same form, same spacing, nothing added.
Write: 93 bpm
